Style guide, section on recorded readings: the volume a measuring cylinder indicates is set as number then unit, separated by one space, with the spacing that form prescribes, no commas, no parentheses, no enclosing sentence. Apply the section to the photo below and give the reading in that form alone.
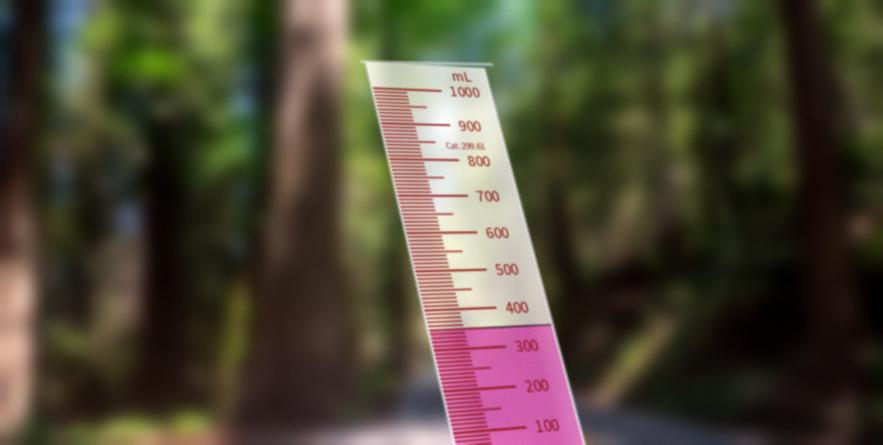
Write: 350 mL
